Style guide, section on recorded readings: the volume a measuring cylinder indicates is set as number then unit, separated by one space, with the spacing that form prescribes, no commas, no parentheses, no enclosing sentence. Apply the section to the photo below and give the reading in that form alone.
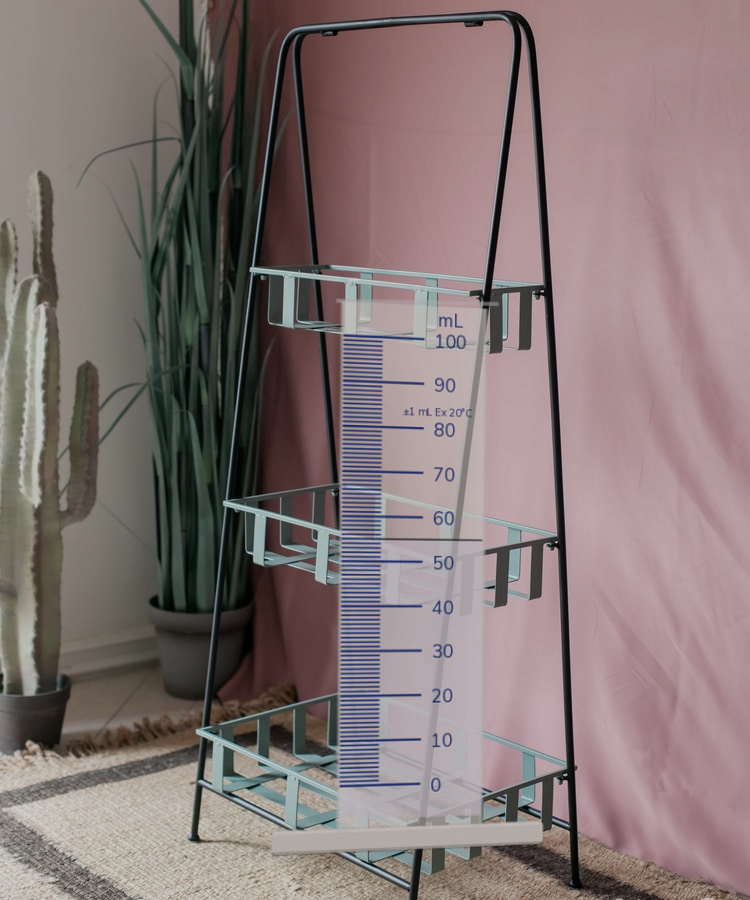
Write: 55 mL
